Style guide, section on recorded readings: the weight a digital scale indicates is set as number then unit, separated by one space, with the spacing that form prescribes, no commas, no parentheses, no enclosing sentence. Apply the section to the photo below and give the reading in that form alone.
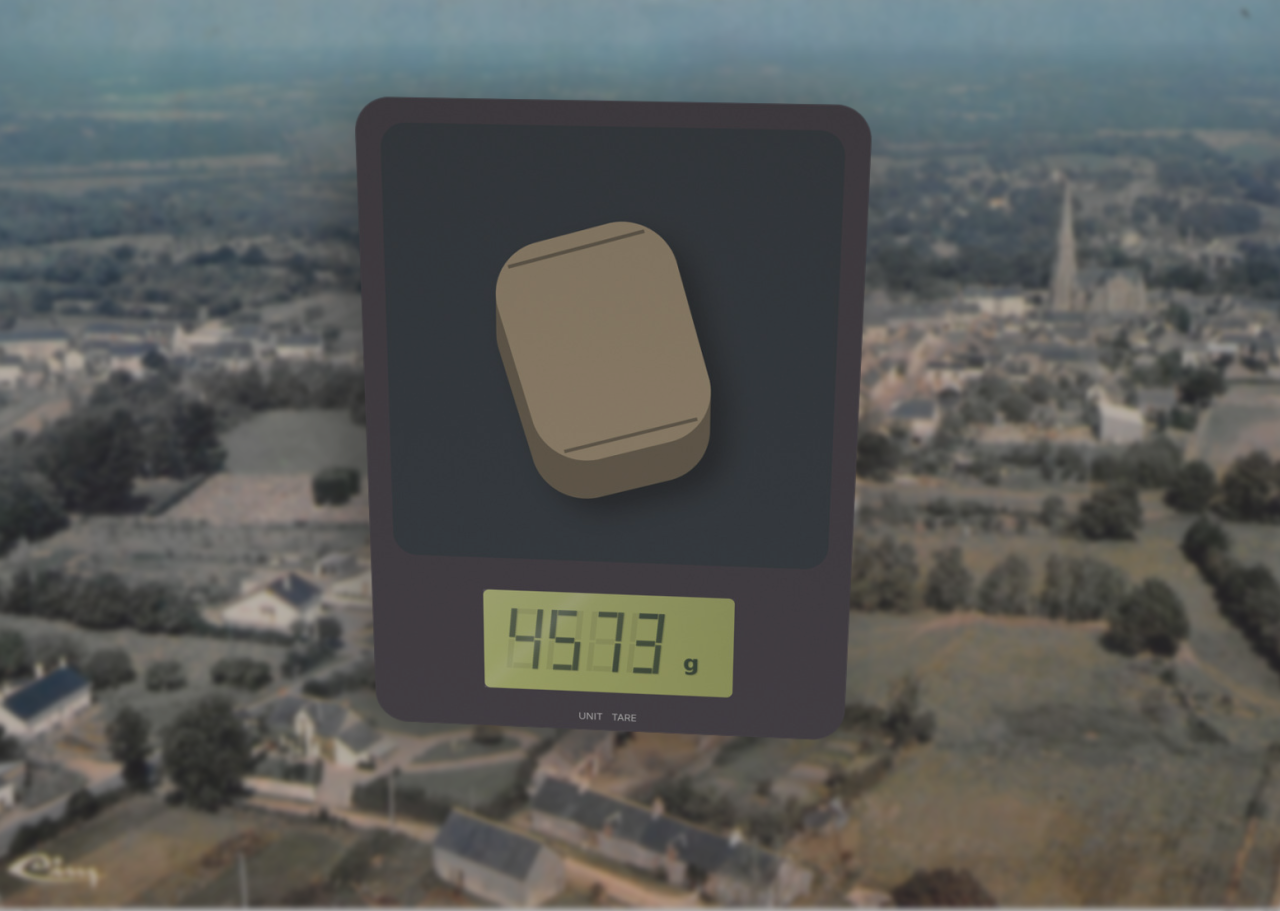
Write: 4573 g
